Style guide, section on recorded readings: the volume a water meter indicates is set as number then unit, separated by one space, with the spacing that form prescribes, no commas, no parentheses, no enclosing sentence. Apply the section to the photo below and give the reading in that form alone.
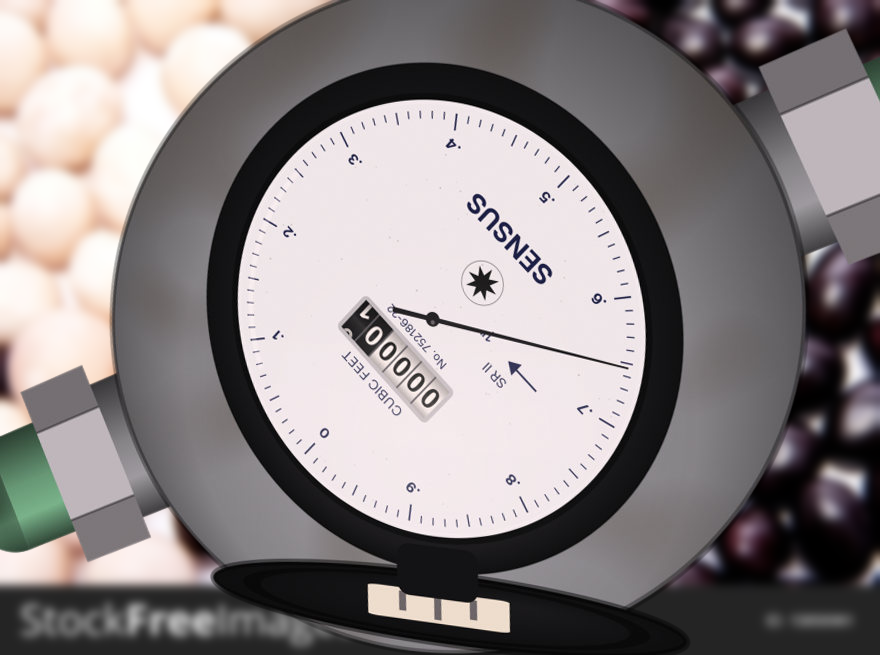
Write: 0.65 ft³
